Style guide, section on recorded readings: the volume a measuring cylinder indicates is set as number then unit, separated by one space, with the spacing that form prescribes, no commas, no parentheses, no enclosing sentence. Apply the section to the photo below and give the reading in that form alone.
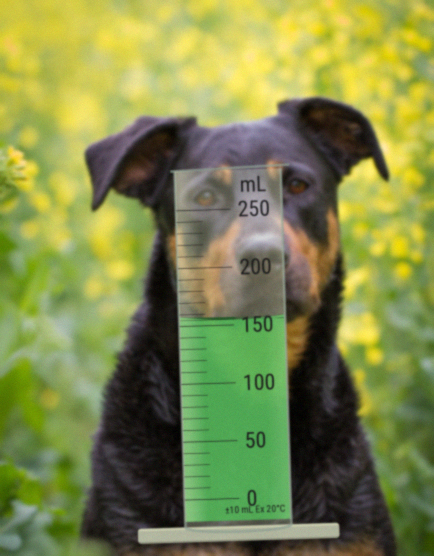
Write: 155 mL
